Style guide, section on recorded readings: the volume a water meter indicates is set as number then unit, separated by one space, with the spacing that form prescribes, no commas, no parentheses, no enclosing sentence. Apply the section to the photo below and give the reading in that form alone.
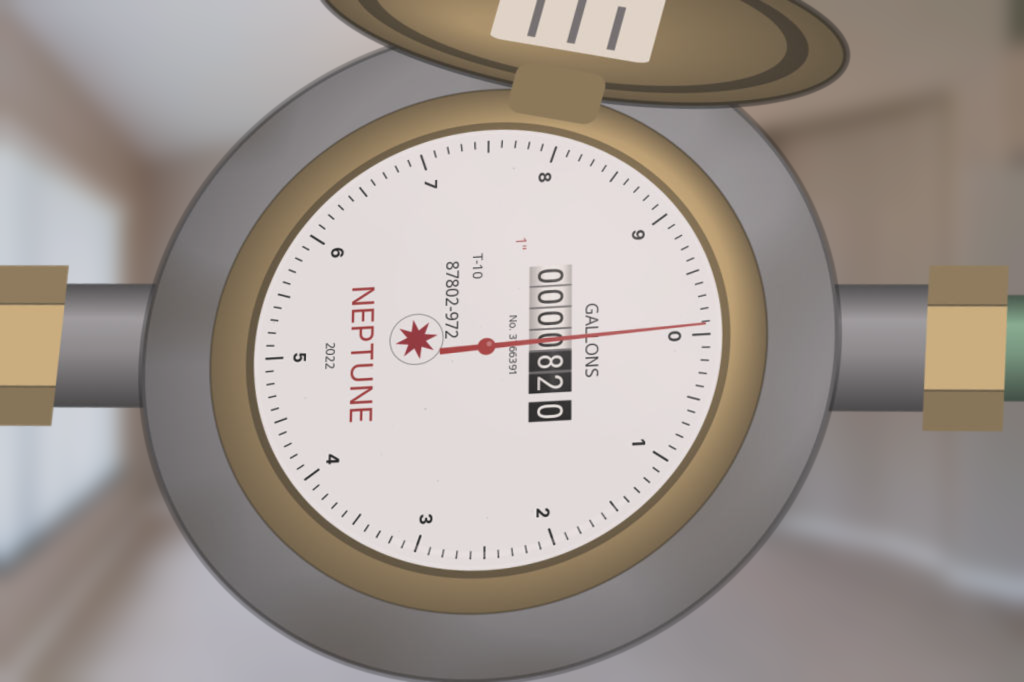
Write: 819.9 gal
